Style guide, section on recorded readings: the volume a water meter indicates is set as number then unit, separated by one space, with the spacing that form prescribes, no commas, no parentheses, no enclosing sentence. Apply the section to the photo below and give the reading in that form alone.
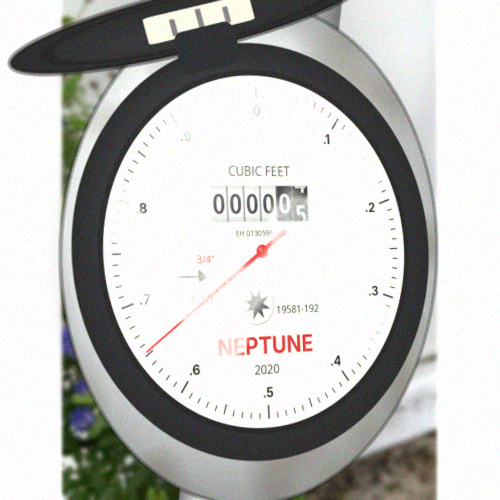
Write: 4.65 ft³
